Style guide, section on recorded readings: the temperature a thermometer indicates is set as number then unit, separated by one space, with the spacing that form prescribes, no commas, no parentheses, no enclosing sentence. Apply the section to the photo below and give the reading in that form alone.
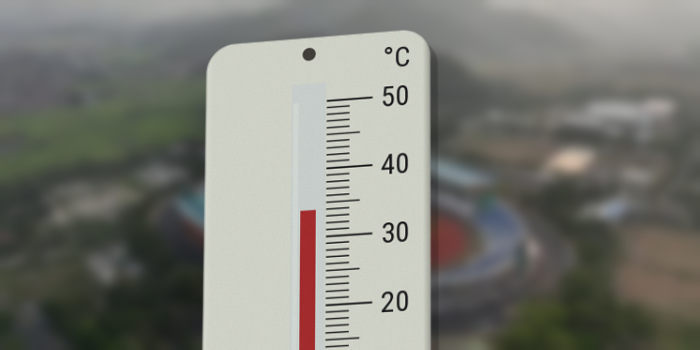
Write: 34 °C
